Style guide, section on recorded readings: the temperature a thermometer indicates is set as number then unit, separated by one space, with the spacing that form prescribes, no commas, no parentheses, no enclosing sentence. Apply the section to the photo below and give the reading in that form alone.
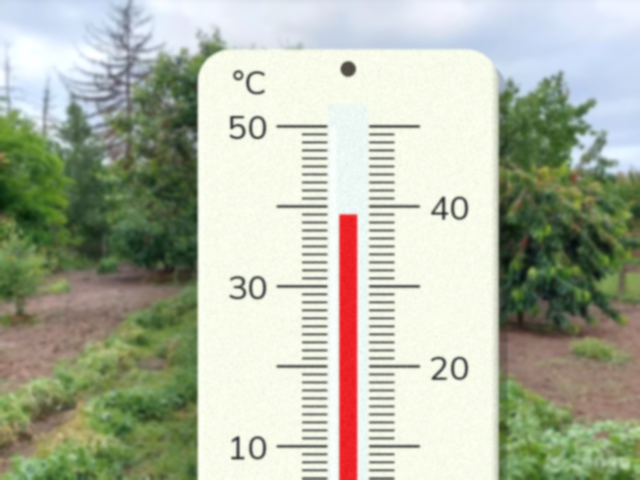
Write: 39 °C
